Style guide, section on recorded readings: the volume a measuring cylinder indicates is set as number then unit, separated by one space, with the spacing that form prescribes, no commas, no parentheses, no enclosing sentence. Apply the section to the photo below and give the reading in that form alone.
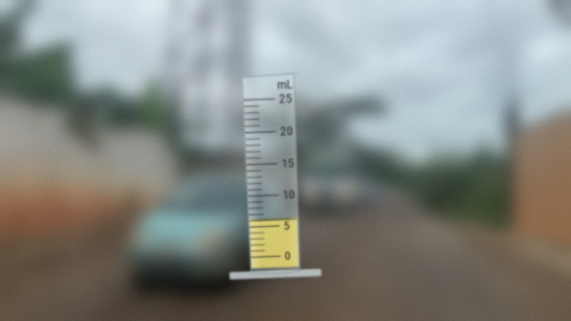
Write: 6 mL
